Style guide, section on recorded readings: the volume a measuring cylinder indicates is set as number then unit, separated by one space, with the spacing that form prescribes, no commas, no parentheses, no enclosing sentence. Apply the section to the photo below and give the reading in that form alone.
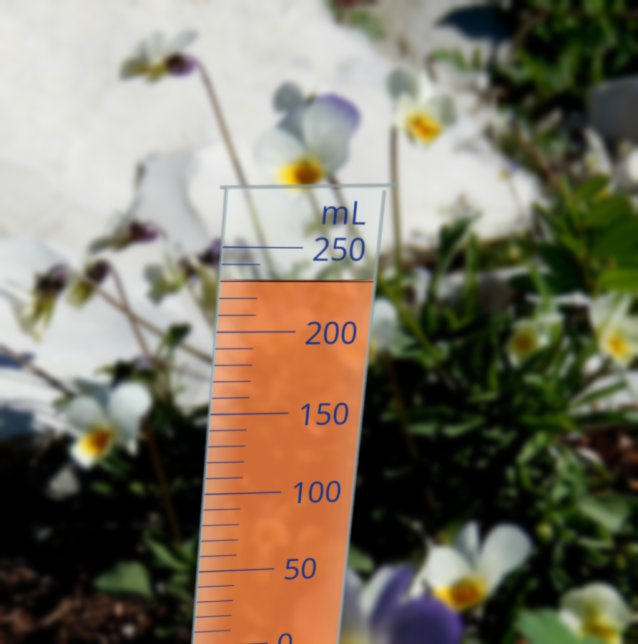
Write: 230 mL
